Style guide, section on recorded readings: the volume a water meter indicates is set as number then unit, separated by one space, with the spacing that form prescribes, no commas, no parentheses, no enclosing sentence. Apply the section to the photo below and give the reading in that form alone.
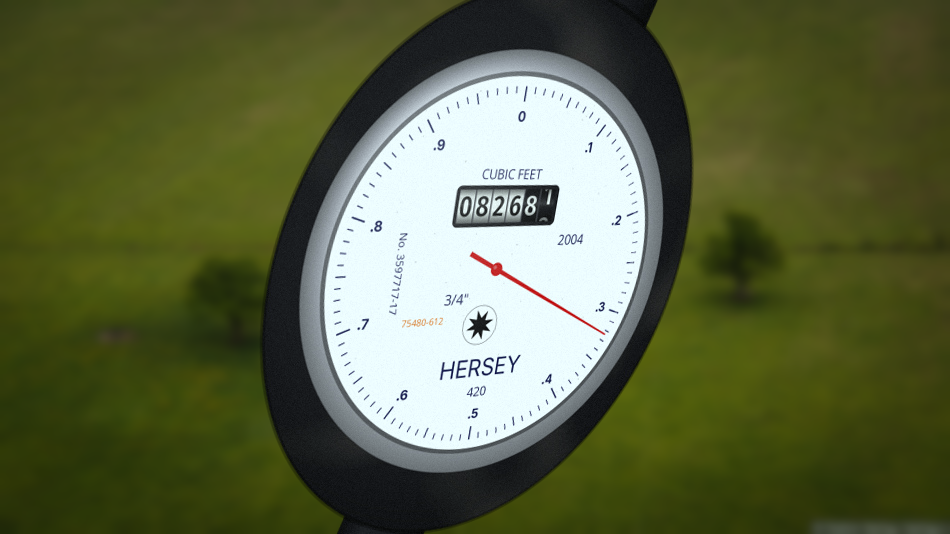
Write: 82681.32 ft³
